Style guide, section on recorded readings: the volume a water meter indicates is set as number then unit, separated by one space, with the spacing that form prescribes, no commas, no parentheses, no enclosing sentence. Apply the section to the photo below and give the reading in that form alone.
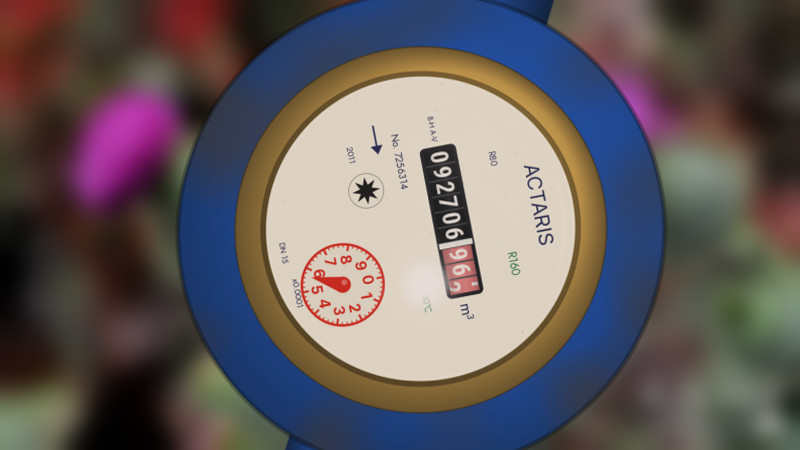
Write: 92706.9615 m³
